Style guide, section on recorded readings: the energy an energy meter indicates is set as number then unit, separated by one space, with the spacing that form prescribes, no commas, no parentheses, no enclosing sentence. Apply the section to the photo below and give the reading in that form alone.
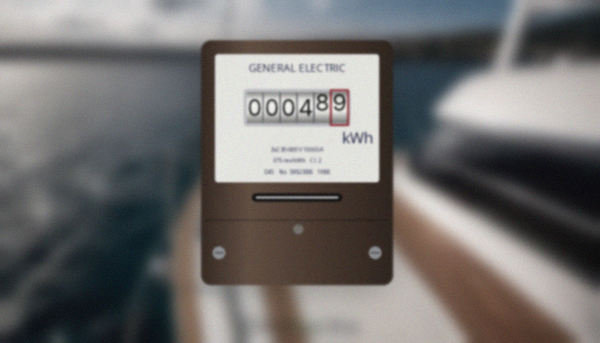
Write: 48.9 kWh
